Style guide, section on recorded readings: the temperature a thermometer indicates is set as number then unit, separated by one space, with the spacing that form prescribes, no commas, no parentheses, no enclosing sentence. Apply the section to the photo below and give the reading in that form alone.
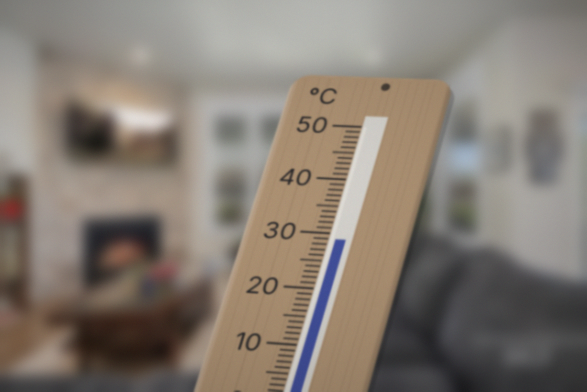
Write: 29 °C
